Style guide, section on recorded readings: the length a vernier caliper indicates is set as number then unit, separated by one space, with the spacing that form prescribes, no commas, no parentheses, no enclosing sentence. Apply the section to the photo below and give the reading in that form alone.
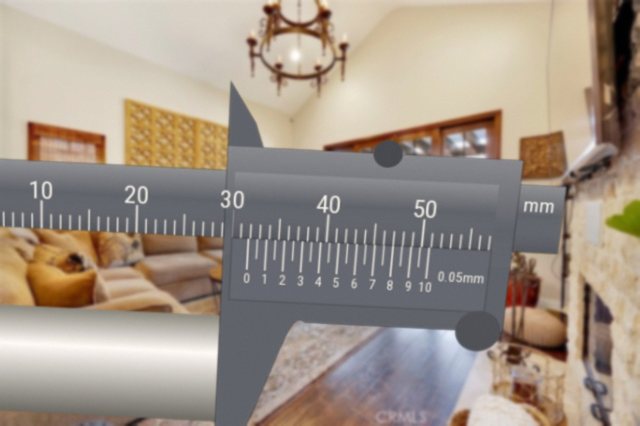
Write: 31.8 mm
